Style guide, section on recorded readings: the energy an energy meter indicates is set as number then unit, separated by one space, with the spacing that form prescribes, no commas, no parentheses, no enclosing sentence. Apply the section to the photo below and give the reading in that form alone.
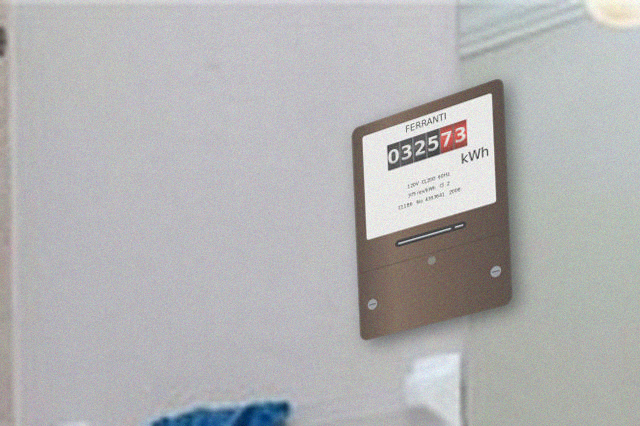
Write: 325.73 kWh
